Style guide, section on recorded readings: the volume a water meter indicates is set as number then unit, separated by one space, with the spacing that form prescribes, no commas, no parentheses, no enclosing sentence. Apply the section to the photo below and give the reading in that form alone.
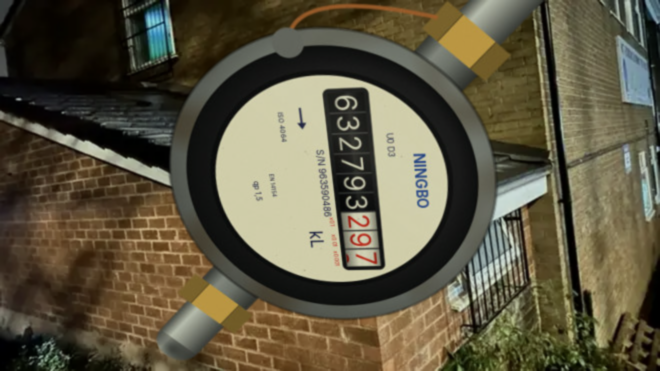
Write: 632793.297 kL
